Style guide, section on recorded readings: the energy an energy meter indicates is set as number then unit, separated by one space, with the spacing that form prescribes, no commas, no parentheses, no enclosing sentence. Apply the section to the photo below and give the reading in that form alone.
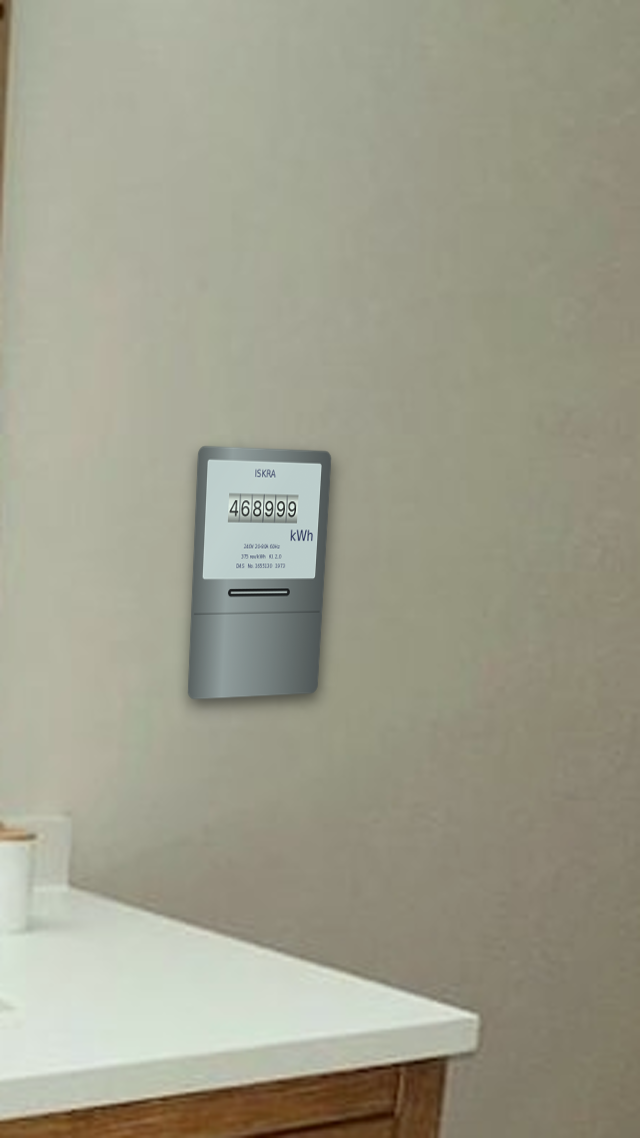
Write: 468999 kWh
